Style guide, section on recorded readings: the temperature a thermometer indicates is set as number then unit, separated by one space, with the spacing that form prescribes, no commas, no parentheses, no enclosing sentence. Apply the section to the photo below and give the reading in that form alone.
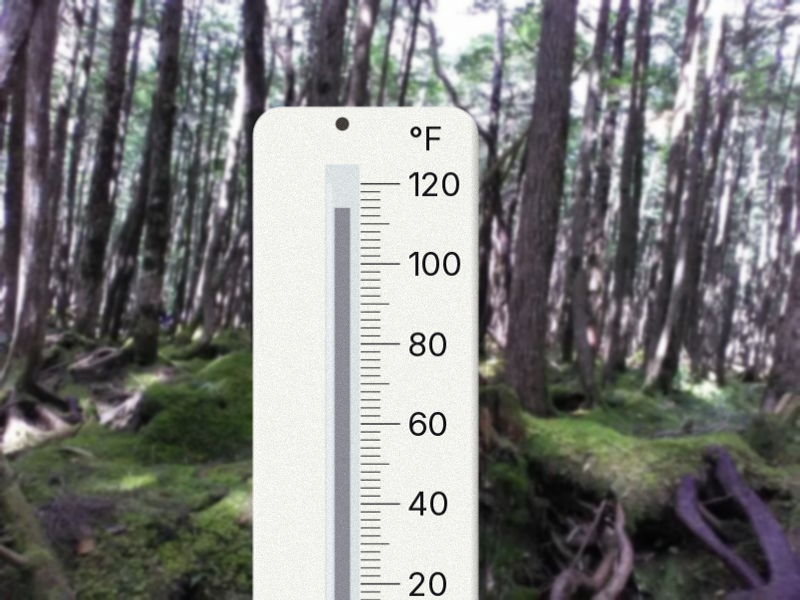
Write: 114 °F
